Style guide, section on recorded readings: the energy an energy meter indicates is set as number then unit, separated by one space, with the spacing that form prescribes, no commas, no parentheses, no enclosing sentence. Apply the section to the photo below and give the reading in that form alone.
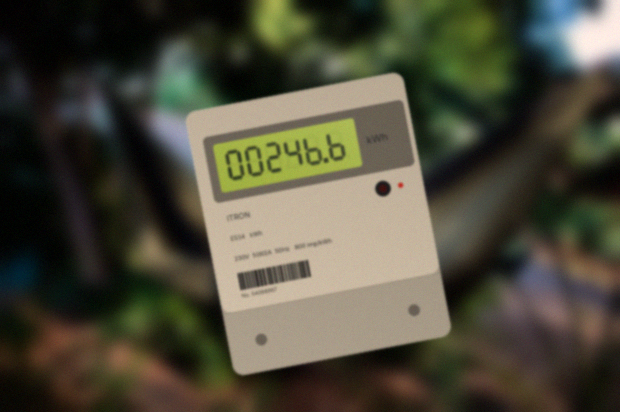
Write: 246.6 kWh
